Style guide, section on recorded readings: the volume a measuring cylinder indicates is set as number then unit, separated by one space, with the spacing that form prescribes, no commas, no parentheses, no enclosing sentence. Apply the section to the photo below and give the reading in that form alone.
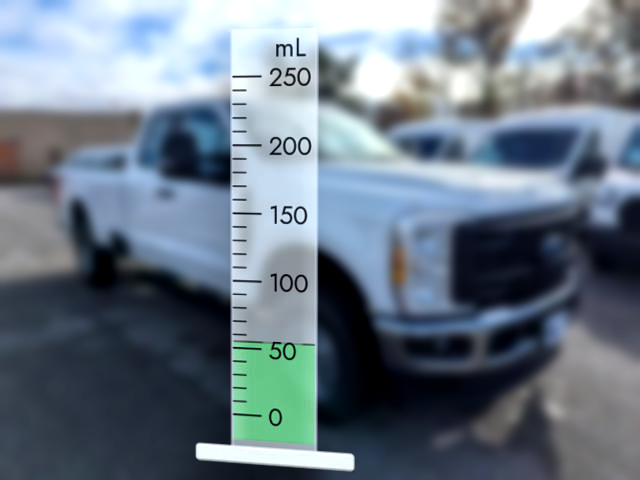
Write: 55 mL
